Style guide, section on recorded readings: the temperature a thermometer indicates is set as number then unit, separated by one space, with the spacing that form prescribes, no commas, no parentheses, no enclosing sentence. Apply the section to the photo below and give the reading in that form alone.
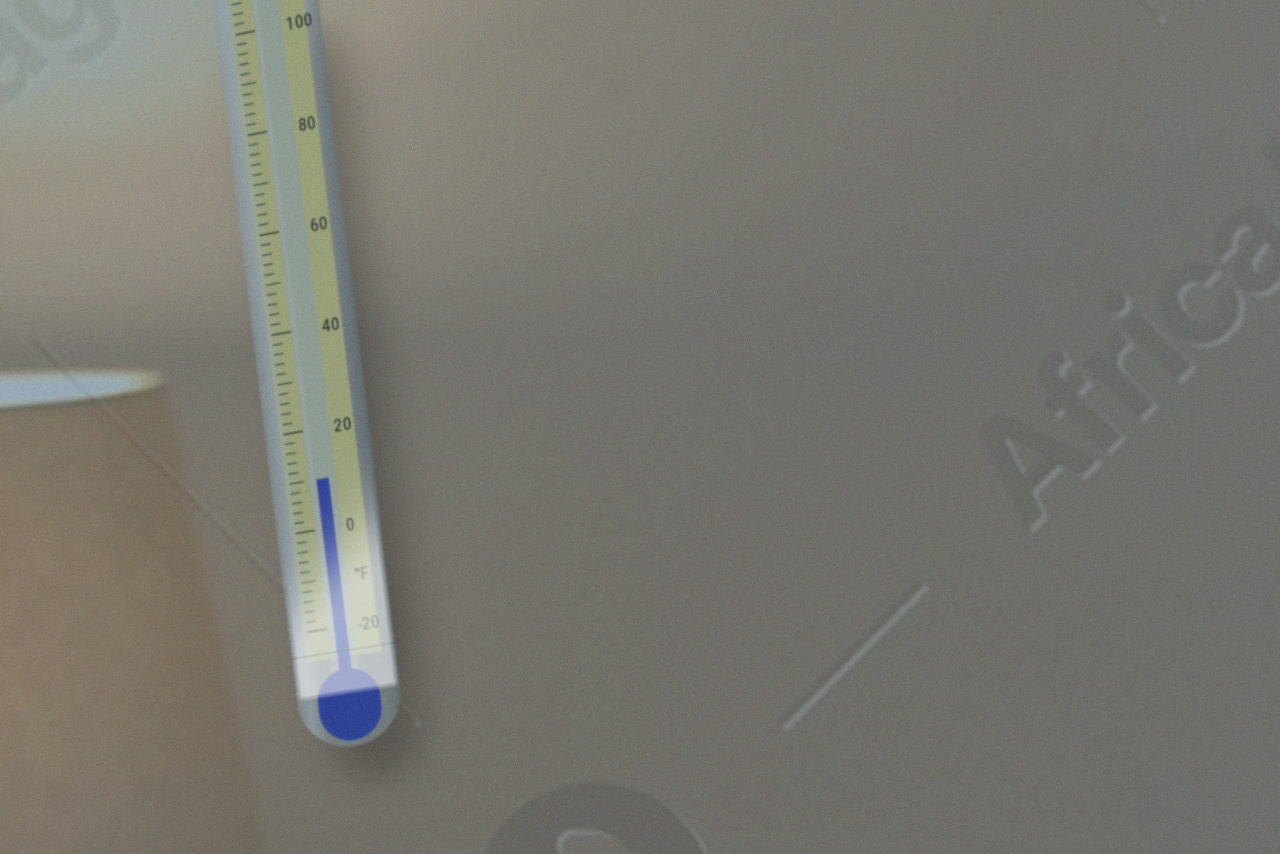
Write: 10 °F
